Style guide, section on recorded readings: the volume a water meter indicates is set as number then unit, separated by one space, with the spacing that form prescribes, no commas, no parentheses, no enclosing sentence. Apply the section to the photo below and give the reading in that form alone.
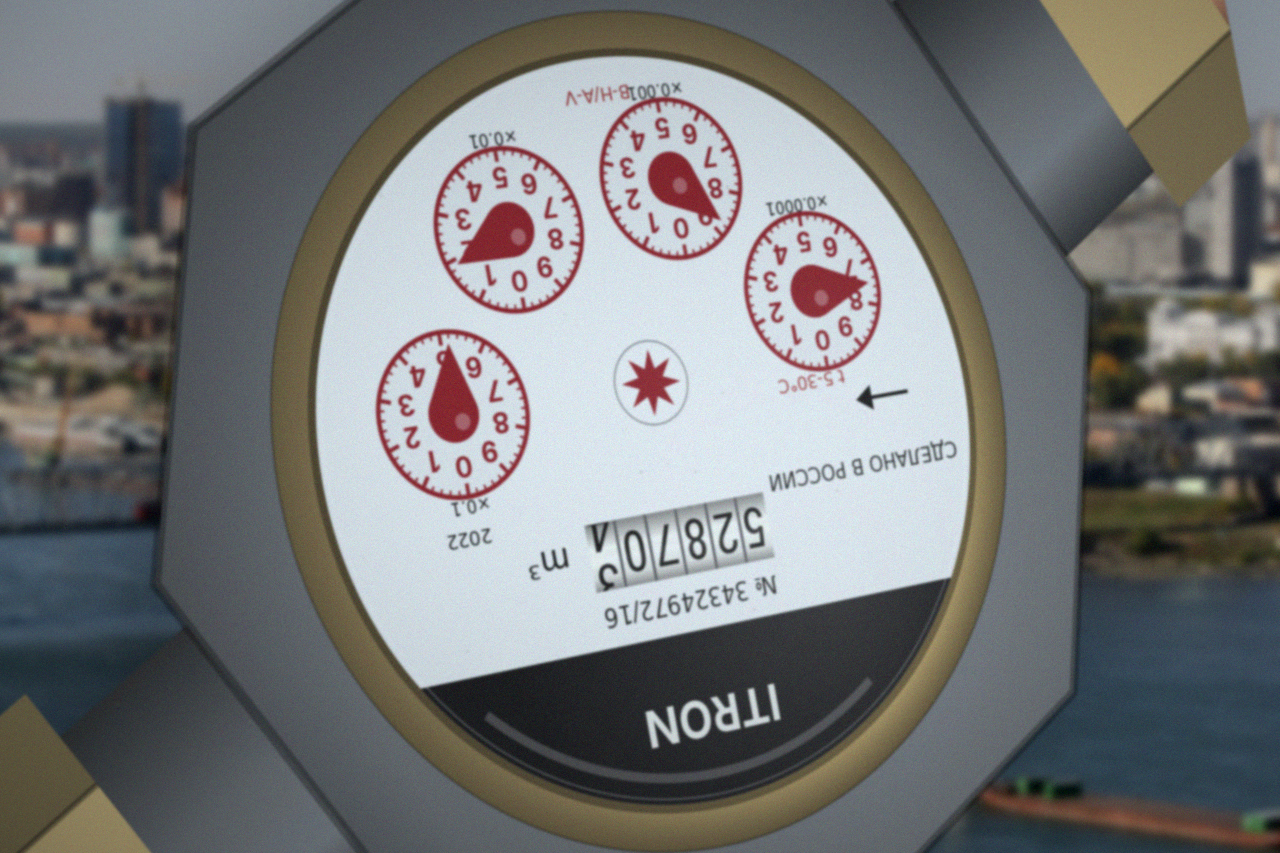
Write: 528703.5187 m³
